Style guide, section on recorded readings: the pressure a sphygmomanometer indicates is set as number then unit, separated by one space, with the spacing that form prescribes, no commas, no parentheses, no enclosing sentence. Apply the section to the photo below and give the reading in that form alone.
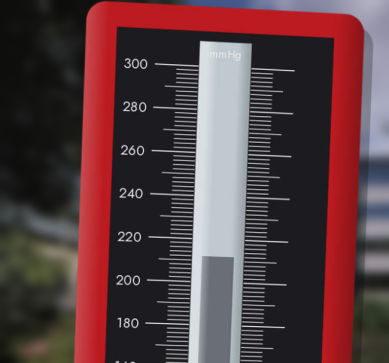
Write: 212 mmHg
